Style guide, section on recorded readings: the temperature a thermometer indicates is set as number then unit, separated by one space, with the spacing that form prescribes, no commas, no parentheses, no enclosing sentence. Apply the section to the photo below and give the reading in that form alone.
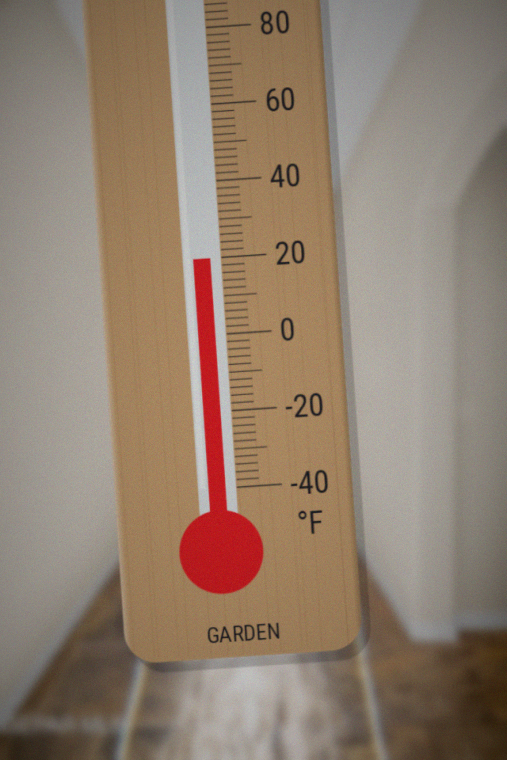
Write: 20 °F
